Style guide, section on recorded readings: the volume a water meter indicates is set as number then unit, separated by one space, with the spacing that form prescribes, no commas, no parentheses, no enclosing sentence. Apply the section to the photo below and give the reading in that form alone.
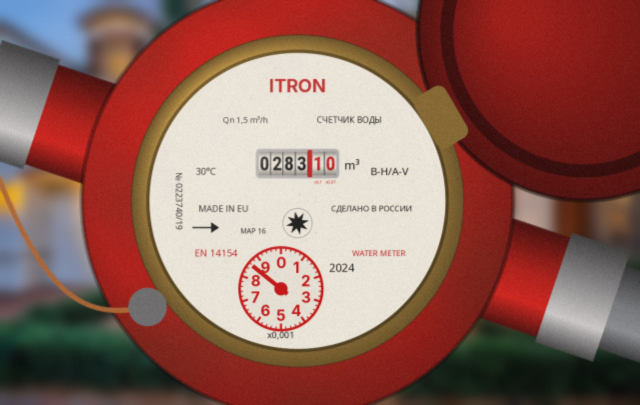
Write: 283.108 m³
